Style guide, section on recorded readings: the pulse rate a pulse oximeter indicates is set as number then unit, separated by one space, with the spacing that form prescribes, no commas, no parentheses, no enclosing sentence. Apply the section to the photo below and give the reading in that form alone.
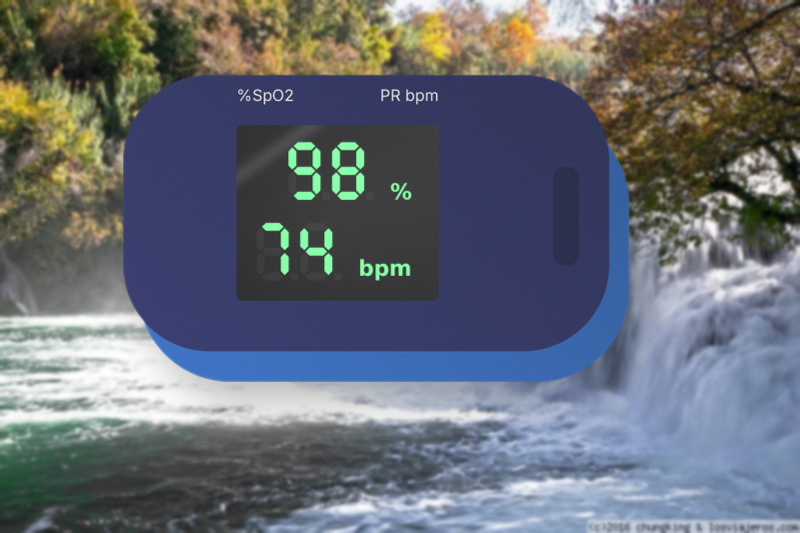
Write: 74 bpm
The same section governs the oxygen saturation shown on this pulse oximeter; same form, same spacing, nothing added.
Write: 98 %
